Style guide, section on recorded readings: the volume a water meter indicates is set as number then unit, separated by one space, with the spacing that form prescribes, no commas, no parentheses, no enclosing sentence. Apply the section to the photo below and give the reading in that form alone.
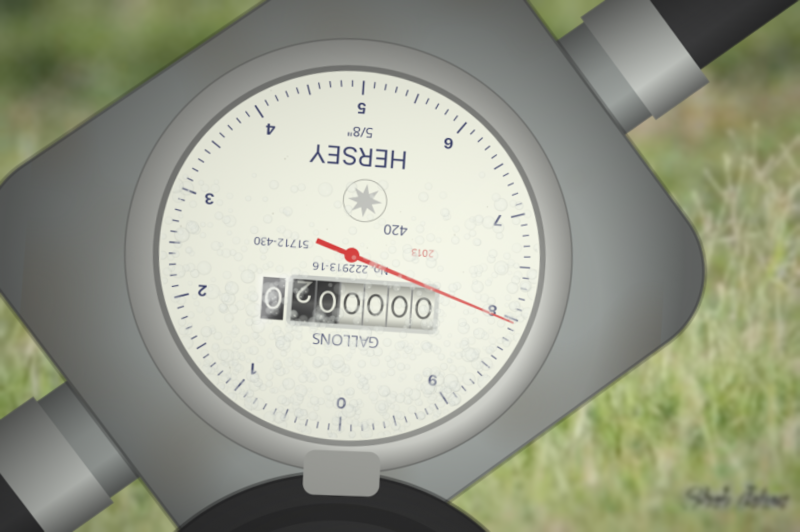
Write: 18.0 gal
